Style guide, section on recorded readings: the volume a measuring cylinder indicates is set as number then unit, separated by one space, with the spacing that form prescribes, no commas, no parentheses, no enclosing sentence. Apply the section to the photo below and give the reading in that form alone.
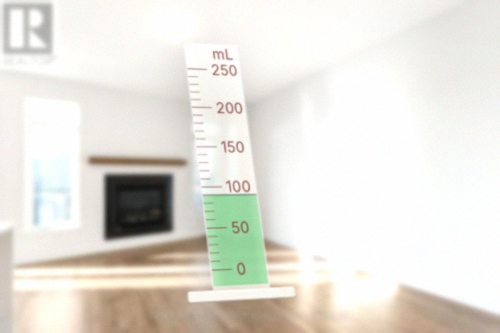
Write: 90 mL
